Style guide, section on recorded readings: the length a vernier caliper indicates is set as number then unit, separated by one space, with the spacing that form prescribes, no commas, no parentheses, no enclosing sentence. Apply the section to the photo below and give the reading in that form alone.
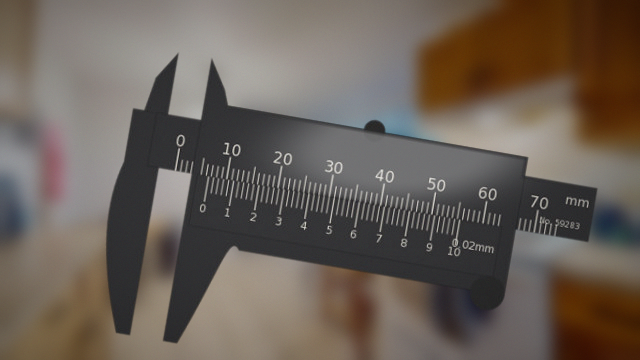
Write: 6.5 mm
